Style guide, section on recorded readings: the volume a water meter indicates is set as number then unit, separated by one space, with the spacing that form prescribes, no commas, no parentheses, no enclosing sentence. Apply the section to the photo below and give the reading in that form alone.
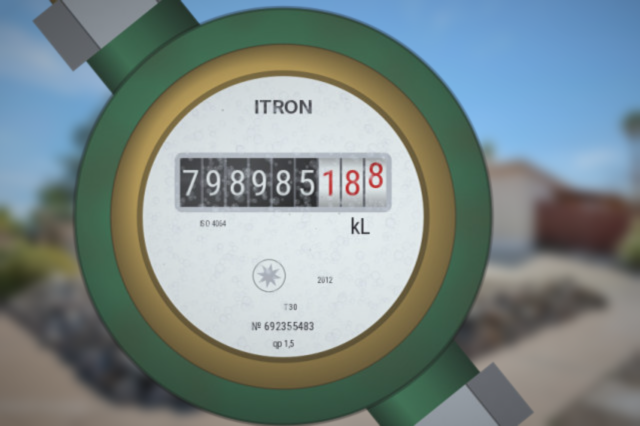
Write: 798985.188 kL
